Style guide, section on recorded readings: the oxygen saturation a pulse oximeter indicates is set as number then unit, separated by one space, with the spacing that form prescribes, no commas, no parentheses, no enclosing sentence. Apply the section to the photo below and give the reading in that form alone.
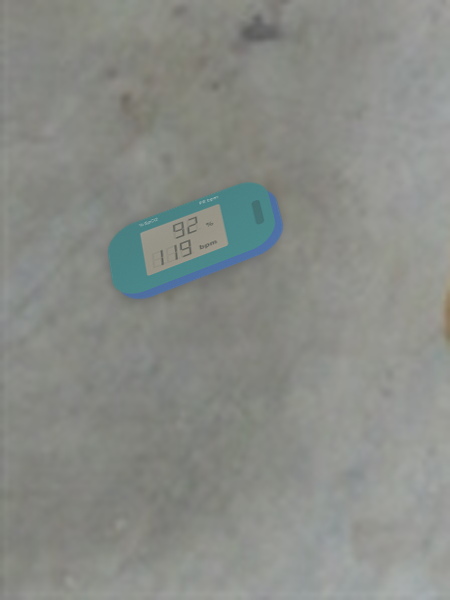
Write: 92 %
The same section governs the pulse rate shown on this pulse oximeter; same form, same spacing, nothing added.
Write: 119 bpm
